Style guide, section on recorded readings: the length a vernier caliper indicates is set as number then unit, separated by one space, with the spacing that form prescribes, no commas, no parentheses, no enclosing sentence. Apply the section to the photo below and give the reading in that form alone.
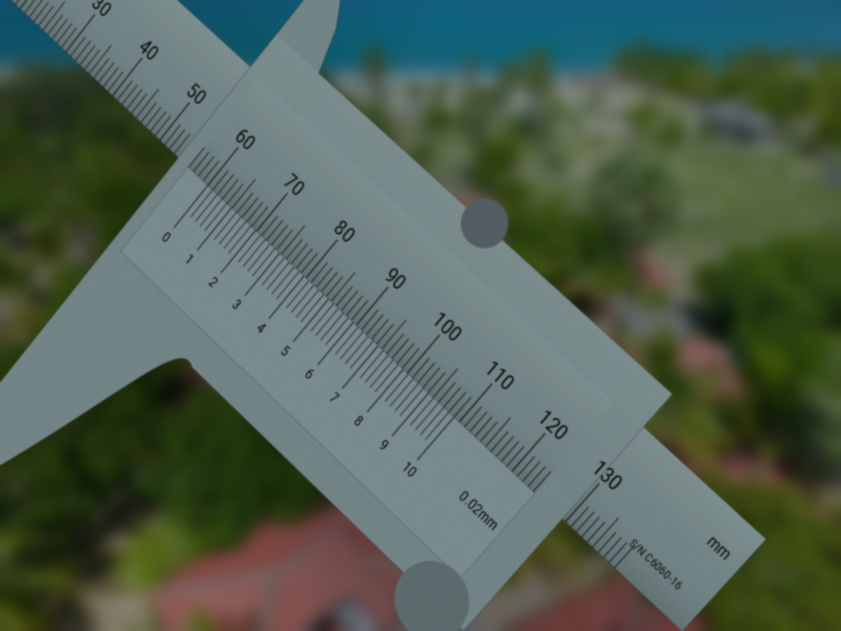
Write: 60.0 mm
